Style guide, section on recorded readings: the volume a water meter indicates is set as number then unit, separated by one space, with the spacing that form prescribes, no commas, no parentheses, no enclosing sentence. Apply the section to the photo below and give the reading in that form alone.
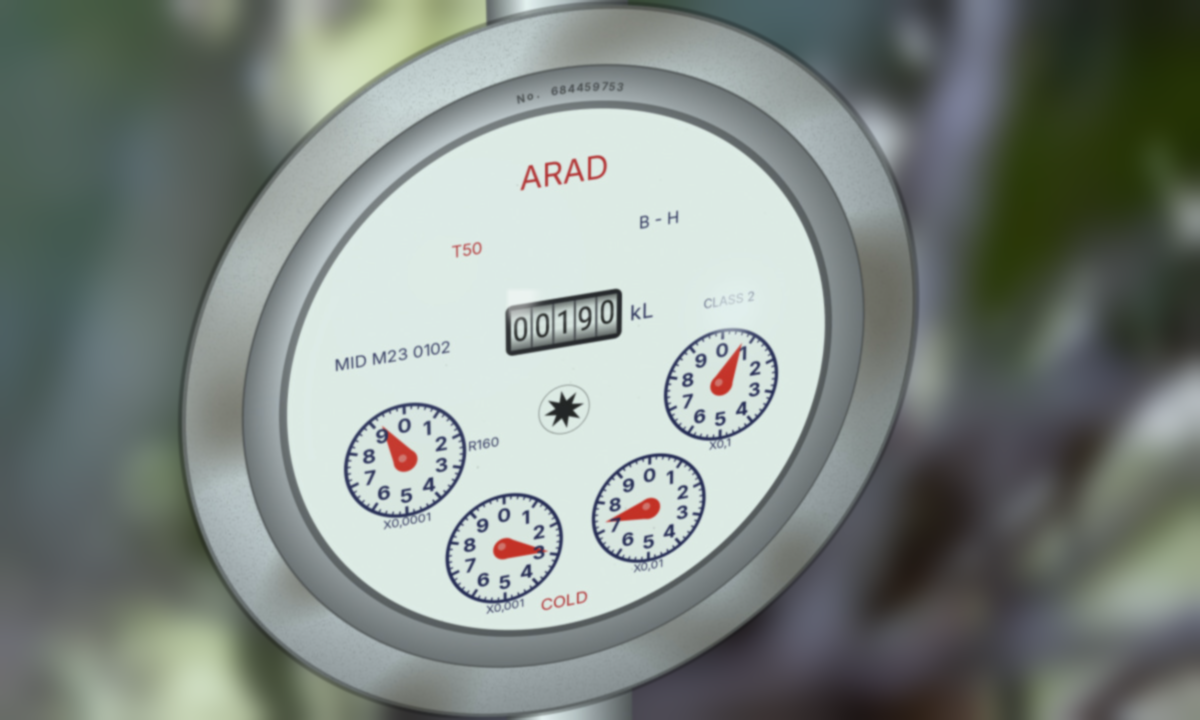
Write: 190.0729 kL
